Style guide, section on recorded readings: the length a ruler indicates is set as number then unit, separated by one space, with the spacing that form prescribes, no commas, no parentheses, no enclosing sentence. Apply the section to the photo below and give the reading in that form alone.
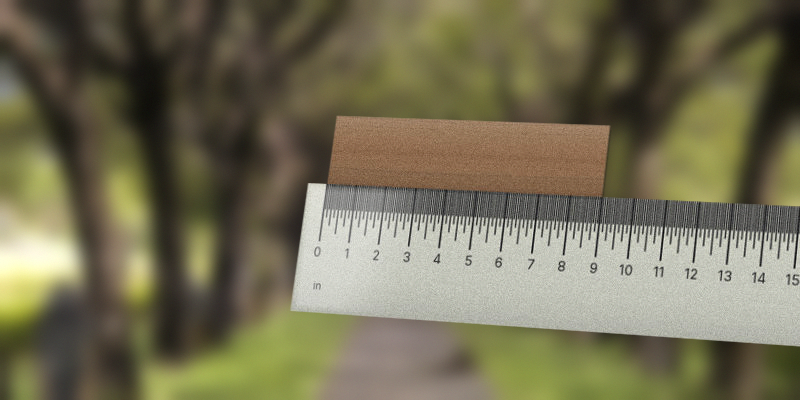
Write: 9 in
